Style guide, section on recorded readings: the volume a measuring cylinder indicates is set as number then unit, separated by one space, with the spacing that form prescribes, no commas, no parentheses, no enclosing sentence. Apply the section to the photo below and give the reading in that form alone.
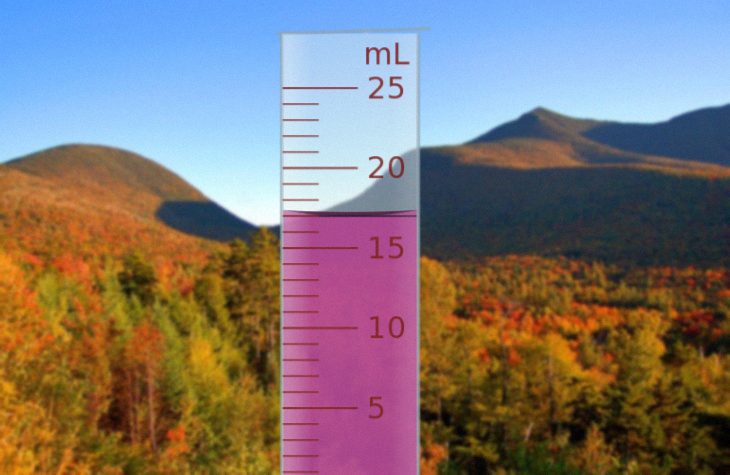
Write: 17 mL
